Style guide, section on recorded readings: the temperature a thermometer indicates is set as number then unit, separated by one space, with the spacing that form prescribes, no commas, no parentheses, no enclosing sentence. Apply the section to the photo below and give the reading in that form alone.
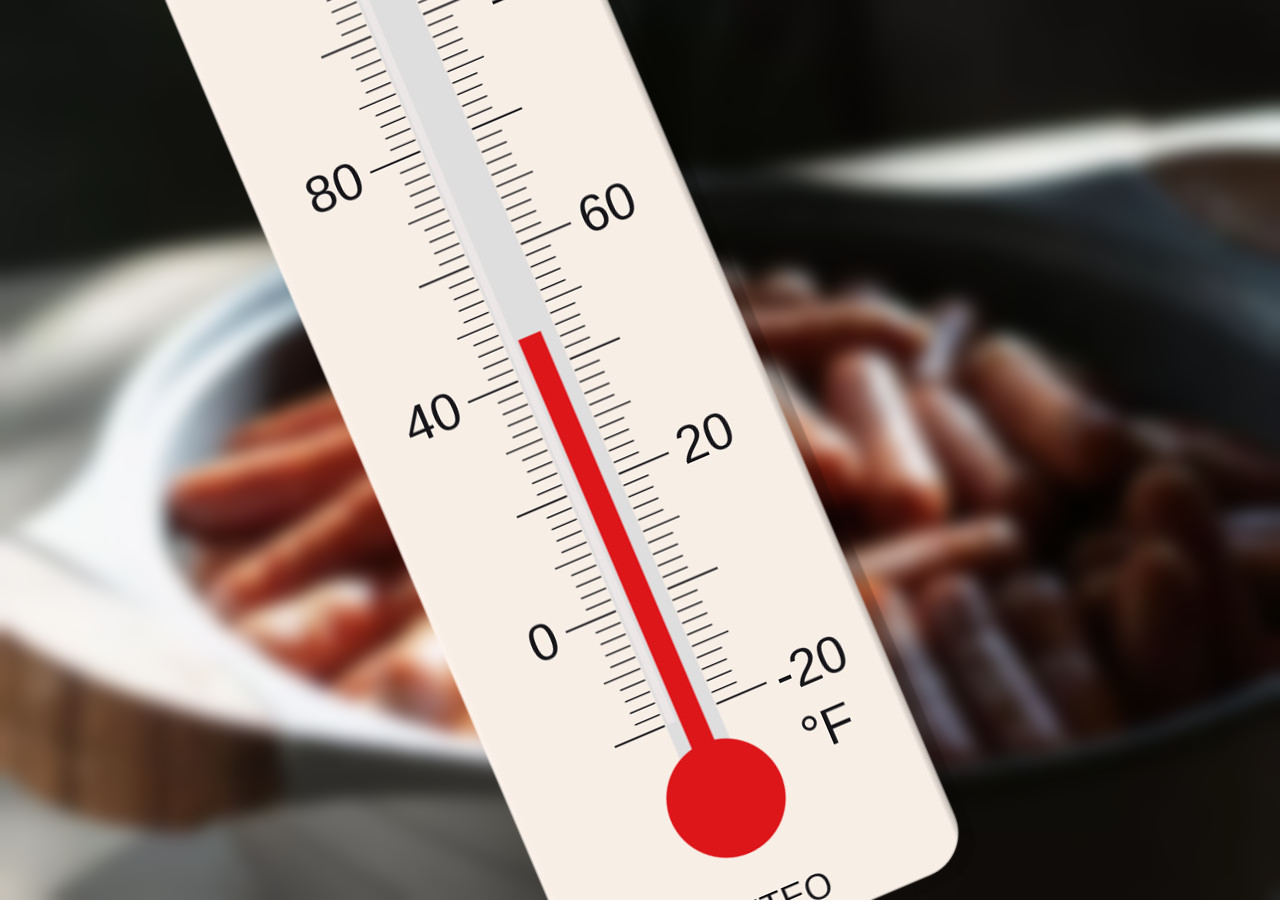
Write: 46 °F
